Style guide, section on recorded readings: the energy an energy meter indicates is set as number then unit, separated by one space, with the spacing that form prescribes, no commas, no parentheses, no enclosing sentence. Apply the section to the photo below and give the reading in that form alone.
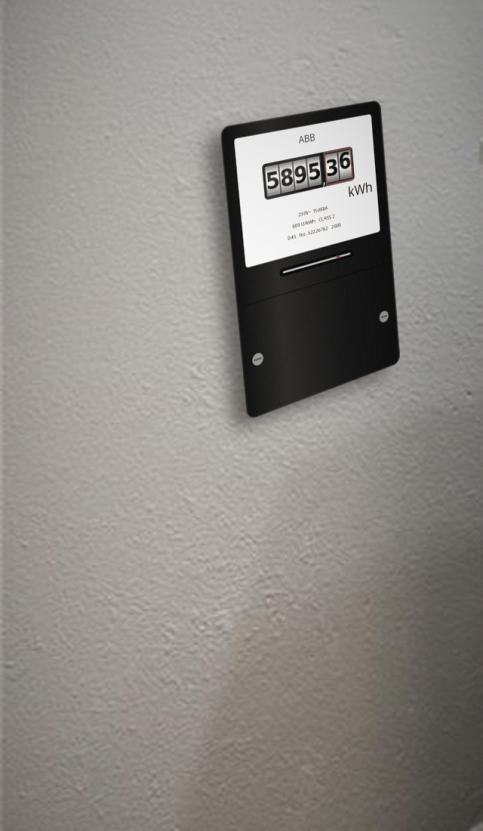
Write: 5895.36 kWh
